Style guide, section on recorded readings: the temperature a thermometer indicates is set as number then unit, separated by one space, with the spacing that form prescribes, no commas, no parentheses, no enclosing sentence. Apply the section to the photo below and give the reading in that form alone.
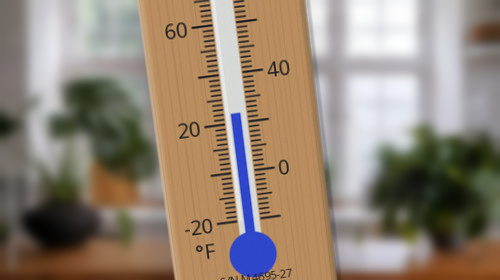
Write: 24 °F
